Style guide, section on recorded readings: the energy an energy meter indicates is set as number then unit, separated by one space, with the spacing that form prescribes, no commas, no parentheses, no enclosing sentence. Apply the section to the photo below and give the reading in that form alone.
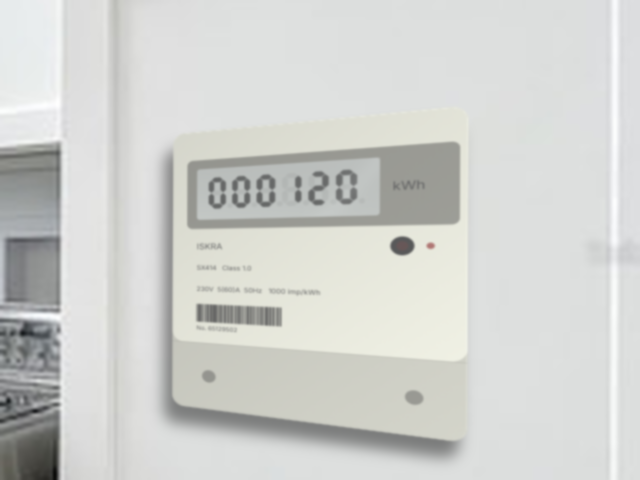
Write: 120 kWh
